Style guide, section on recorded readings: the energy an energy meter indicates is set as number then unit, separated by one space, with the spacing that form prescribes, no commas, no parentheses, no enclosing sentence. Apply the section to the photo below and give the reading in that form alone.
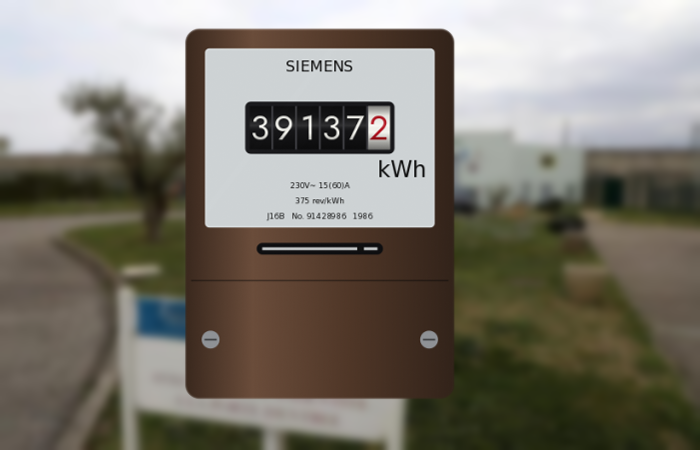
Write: 39137.2 kWh
